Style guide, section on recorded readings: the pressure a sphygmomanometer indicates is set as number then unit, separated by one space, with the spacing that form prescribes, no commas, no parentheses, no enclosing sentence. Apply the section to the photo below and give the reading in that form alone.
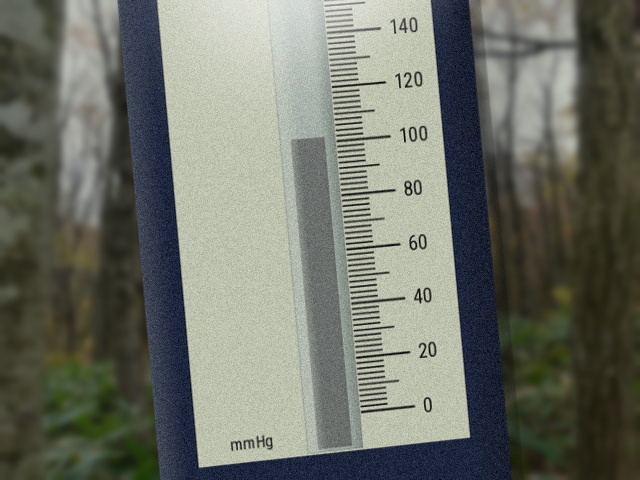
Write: 102 mmHg
